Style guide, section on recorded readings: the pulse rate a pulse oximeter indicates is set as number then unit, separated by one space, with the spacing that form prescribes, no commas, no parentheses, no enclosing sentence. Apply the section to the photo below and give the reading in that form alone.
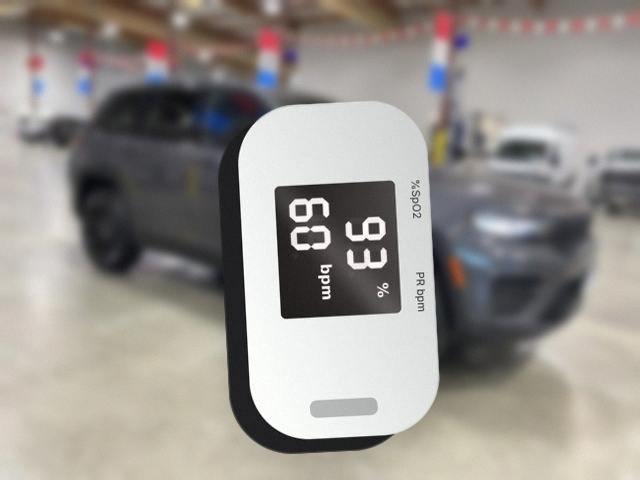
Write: 60 bpm
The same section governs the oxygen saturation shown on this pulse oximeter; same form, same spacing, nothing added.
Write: 93 %
